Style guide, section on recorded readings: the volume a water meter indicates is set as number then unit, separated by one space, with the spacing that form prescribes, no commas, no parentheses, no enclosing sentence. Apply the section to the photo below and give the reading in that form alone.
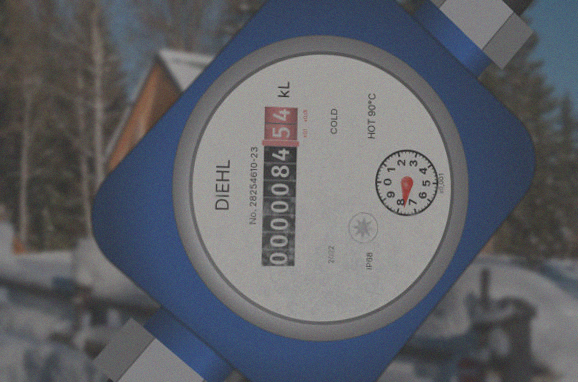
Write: 84.547 kL
